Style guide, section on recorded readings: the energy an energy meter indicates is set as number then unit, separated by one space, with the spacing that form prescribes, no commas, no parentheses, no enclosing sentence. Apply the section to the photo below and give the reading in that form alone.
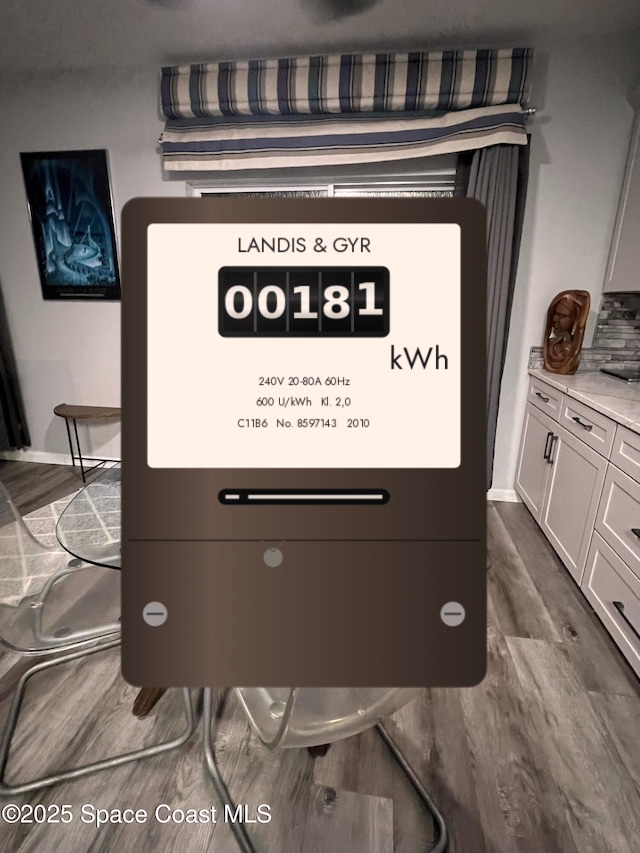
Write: 181 kWh
